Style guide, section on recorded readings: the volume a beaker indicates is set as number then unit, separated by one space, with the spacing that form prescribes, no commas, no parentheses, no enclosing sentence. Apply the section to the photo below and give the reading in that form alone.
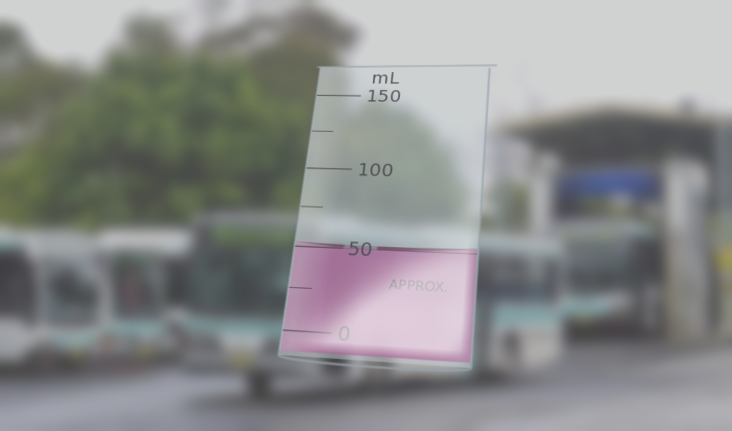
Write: 50 mL
